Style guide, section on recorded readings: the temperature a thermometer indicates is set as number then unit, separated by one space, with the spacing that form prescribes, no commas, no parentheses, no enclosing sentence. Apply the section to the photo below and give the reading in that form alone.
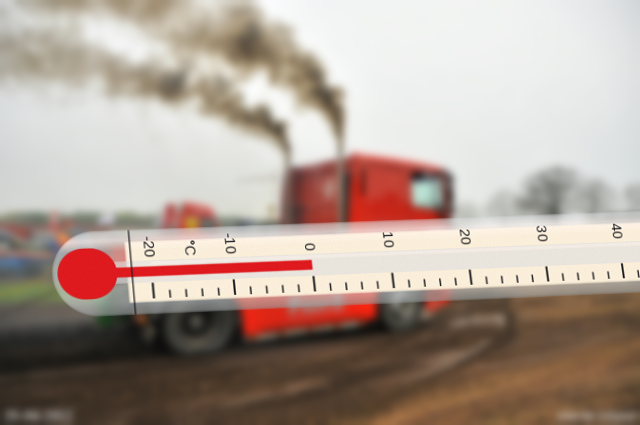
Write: 0 °C
